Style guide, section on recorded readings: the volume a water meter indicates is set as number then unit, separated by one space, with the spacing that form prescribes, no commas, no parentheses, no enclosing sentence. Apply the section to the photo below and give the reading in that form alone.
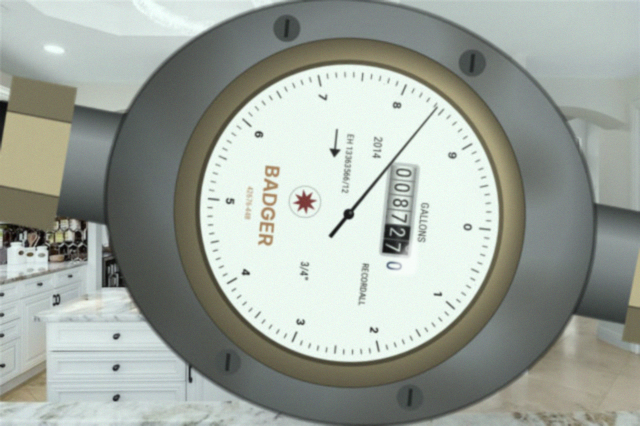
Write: 87268.4 gal
